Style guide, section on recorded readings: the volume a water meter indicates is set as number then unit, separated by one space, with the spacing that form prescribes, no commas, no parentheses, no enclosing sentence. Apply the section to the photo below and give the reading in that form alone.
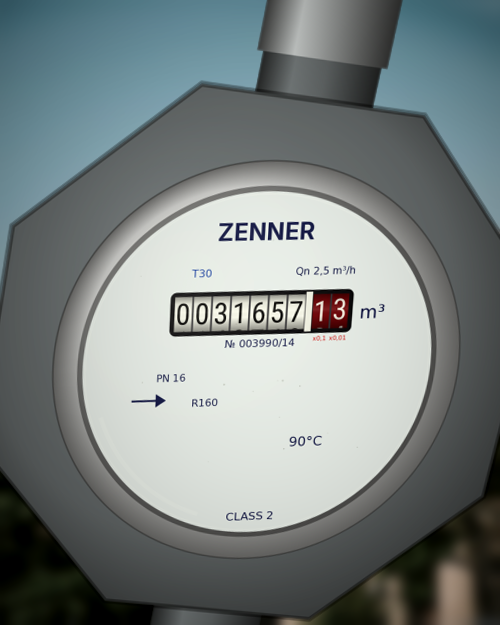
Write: 31657.13 m³
